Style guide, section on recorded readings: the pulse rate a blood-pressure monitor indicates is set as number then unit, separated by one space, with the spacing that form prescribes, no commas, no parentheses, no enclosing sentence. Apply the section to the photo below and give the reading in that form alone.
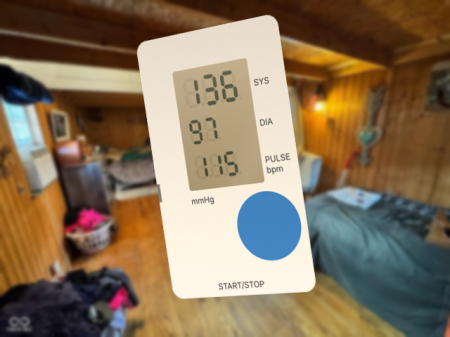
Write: 115 bpm
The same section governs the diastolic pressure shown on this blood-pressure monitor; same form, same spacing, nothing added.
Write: 97 mmHg
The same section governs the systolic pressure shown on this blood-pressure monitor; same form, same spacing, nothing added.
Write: 136 mmHg
